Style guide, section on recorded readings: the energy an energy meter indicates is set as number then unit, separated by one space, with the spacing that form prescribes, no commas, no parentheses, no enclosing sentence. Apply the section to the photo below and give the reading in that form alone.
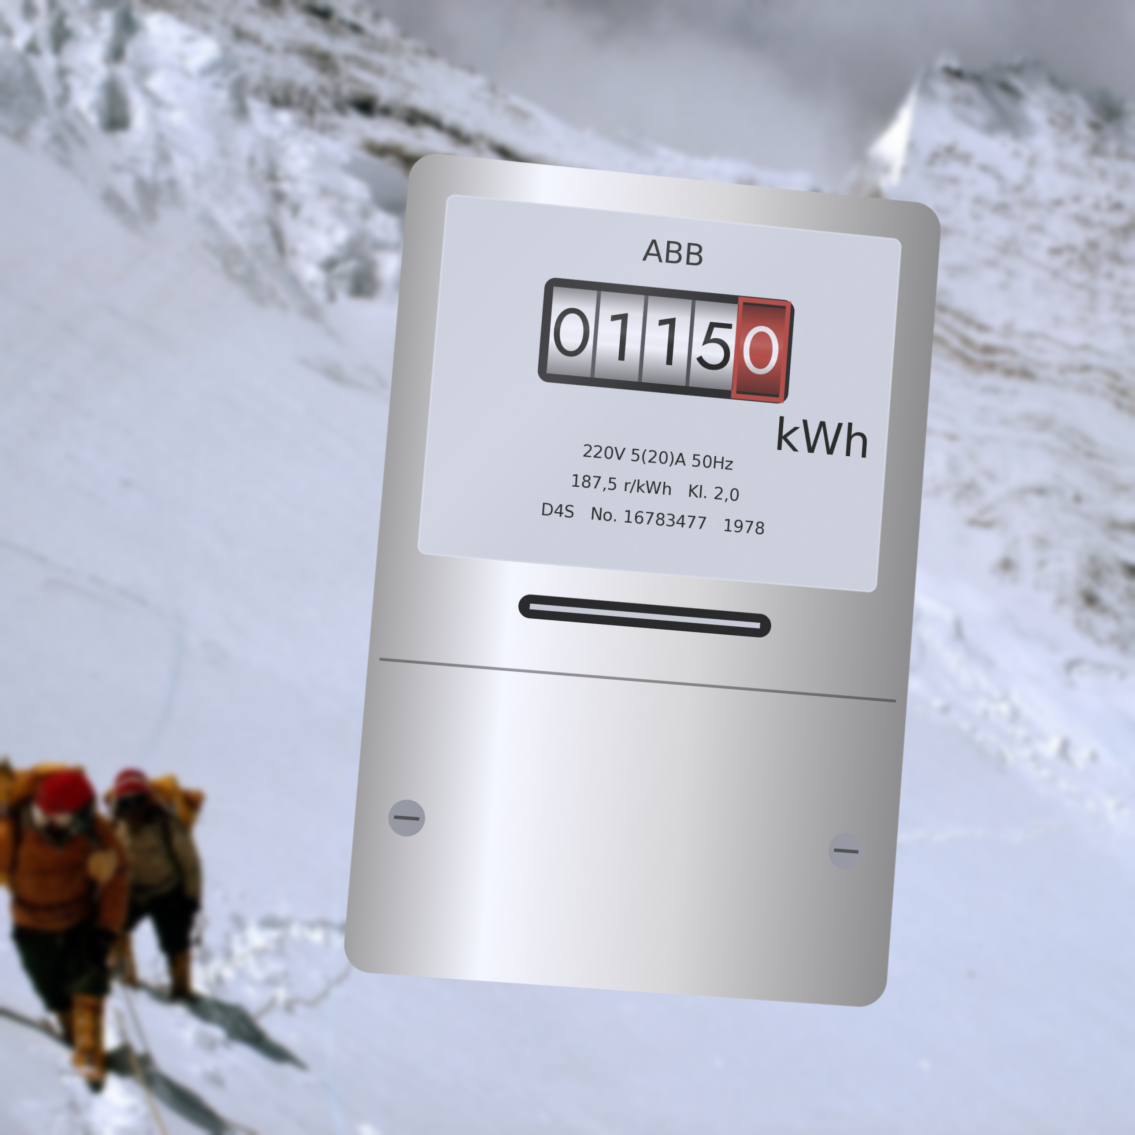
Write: 115.0 kWh
